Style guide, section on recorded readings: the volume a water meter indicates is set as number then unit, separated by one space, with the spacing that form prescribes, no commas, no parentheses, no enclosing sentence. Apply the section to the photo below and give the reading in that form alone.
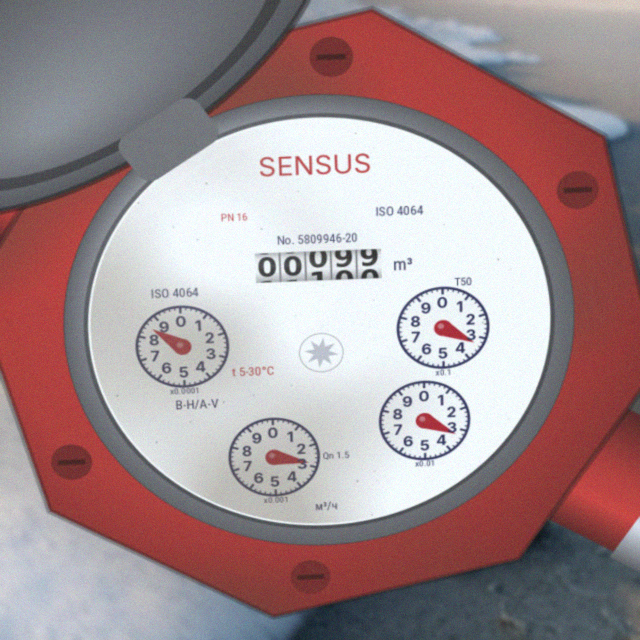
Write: 99.3328 m³
